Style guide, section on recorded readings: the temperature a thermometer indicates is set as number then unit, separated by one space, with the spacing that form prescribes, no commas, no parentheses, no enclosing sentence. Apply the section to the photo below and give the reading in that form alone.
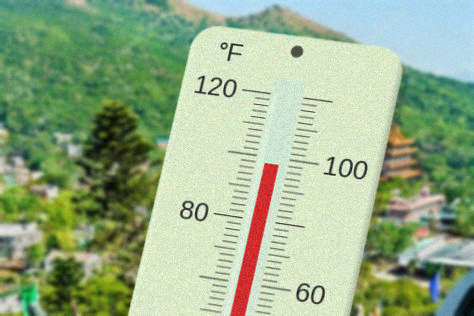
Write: 98 °F
